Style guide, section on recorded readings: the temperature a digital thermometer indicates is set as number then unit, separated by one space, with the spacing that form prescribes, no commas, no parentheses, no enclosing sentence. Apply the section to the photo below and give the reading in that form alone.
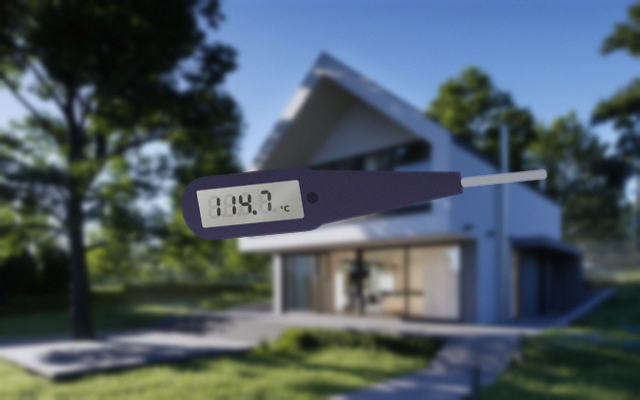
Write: 114.7 °C
